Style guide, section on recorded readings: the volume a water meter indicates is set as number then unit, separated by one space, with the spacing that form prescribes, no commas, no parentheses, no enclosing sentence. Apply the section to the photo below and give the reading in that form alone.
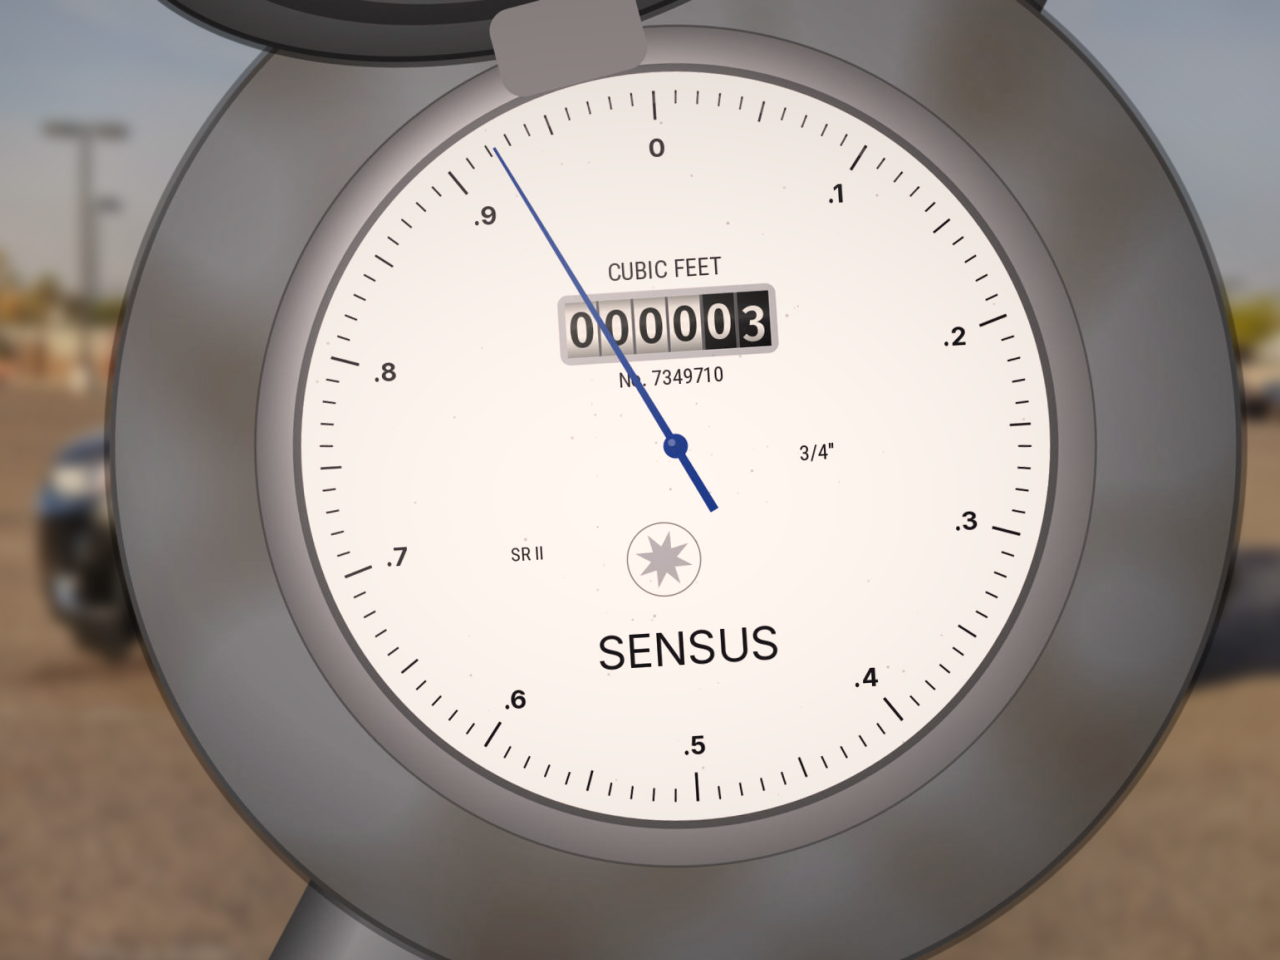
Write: 2.92 ft³
